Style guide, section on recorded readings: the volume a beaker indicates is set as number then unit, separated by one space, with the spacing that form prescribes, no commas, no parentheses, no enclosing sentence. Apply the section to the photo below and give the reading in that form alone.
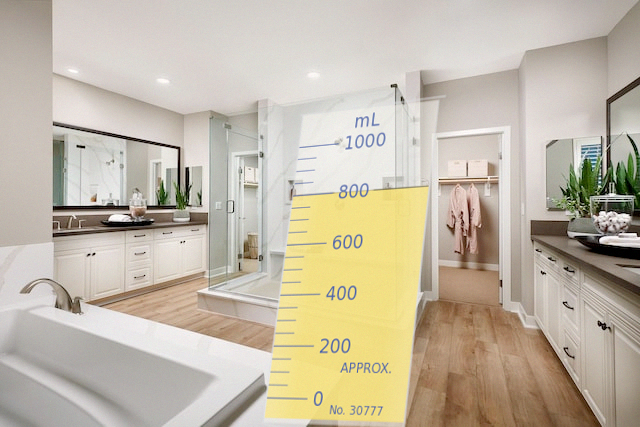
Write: 800 mL
